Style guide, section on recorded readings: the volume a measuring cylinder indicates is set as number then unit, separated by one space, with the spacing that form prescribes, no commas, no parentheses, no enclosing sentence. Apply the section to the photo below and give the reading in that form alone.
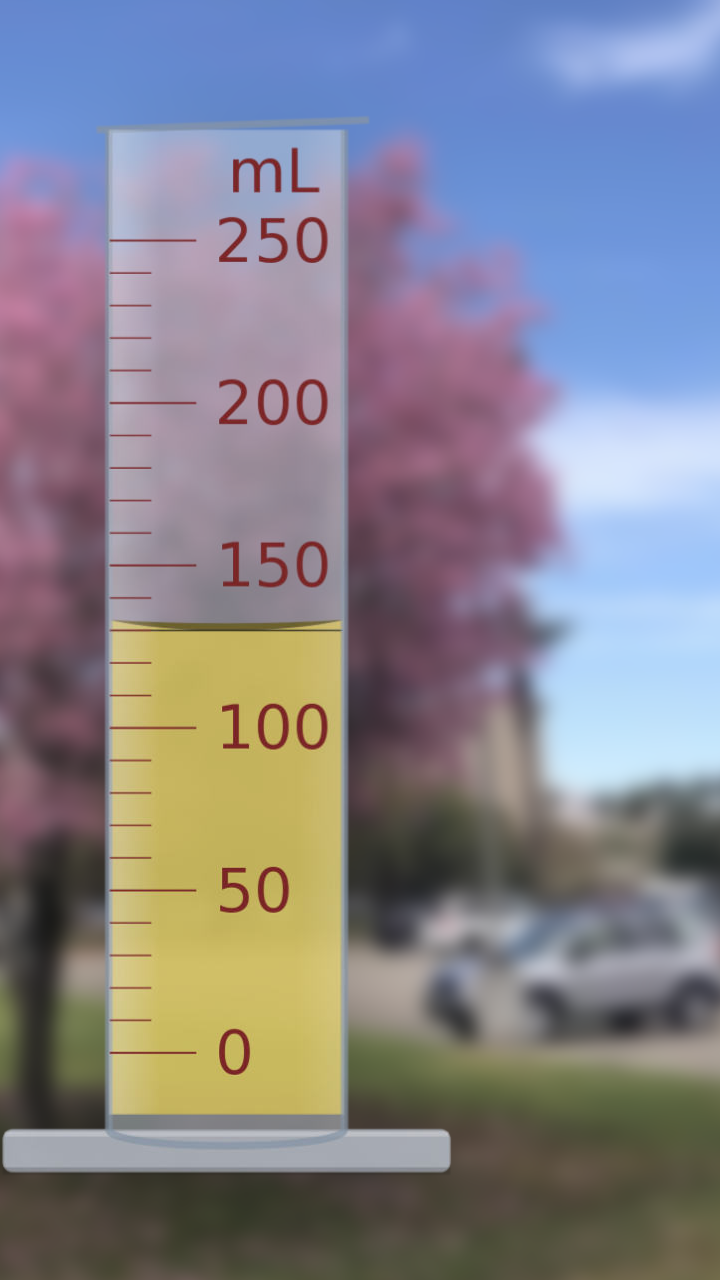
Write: 130 mL
